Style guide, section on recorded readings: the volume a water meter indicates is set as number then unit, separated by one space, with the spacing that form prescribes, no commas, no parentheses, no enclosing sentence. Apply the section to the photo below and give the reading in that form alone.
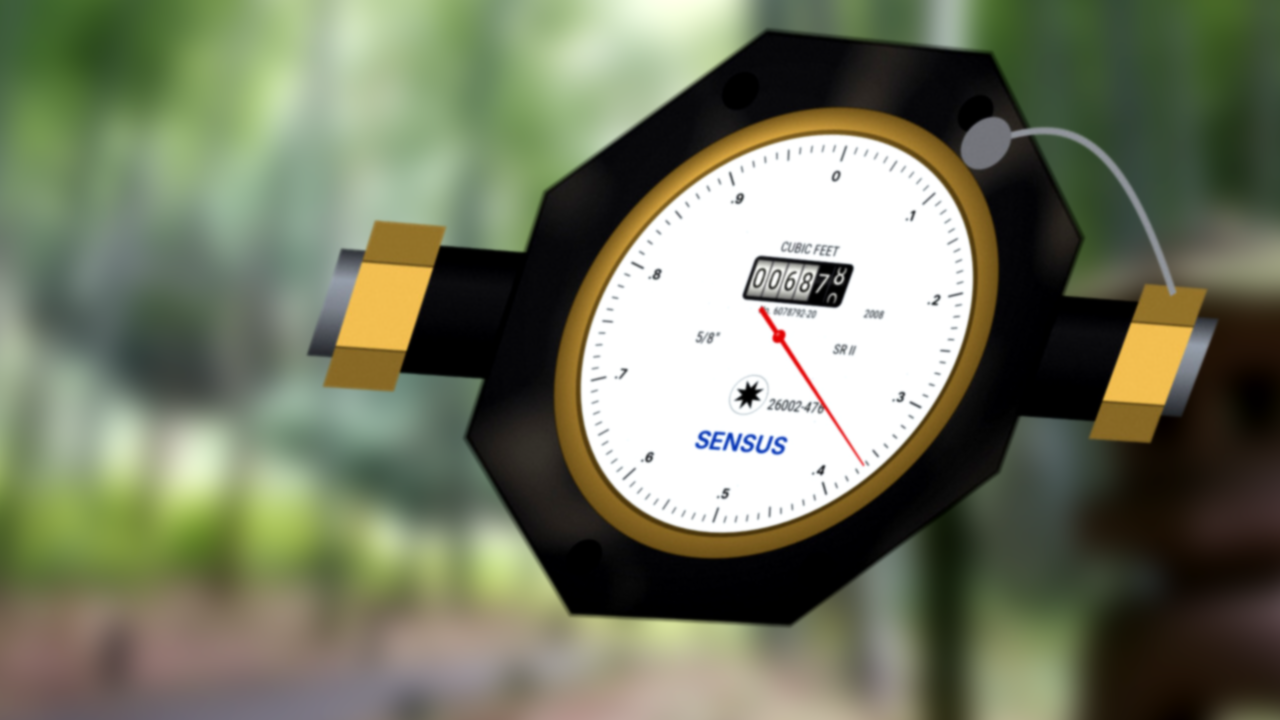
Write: 6878.36 ft³
